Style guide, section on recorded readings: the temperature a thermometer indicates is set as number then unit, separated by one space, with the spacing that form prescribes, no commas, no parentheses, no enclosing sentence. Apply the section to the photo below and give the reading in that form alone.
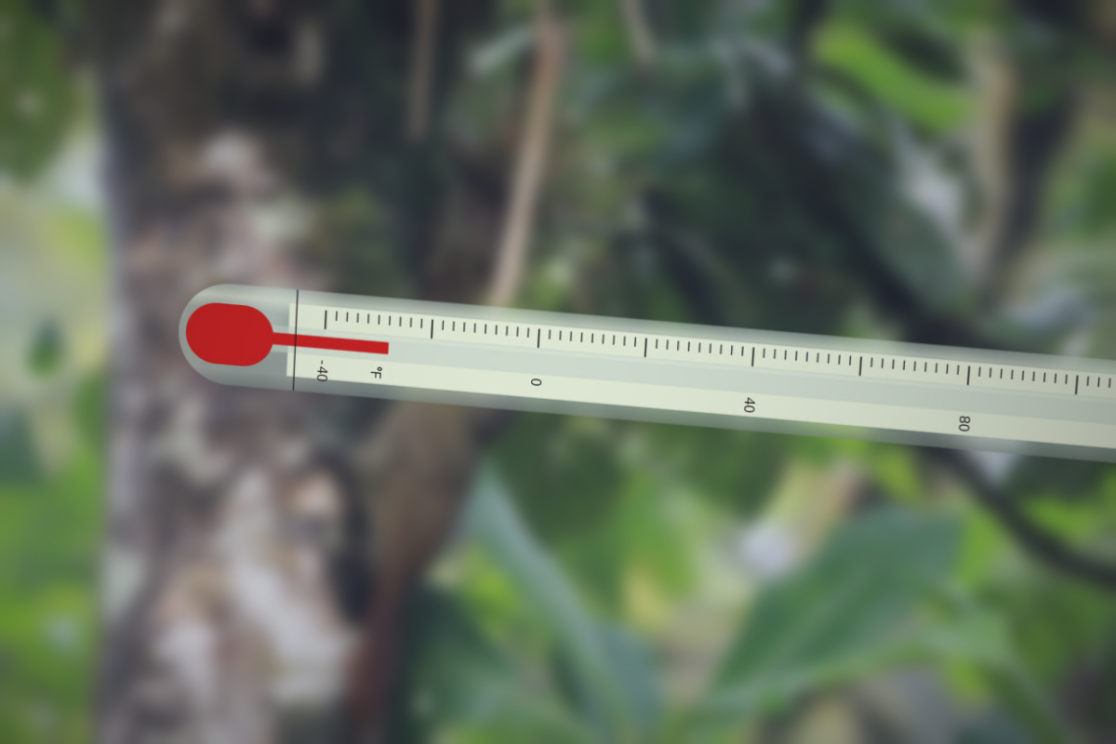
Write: -28 °F
